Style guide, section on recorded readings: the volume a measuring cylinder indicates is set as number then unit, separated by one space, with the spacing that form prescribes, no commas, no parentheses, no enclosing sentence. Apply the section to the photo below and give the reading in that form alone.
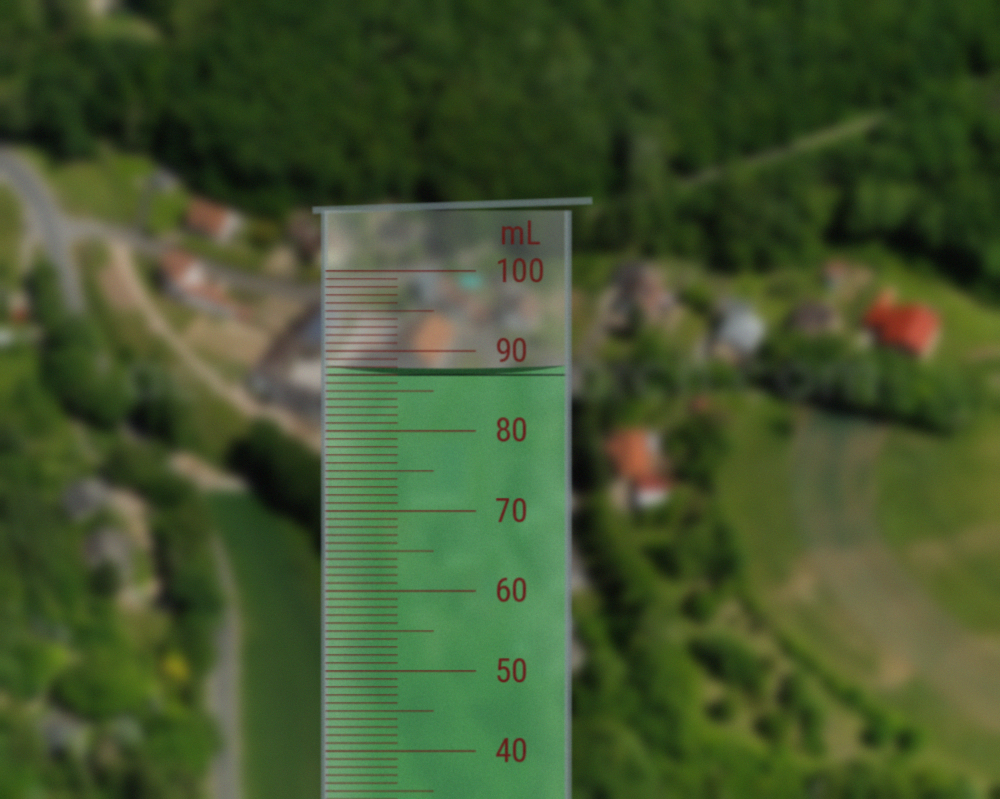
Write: 87 mL
